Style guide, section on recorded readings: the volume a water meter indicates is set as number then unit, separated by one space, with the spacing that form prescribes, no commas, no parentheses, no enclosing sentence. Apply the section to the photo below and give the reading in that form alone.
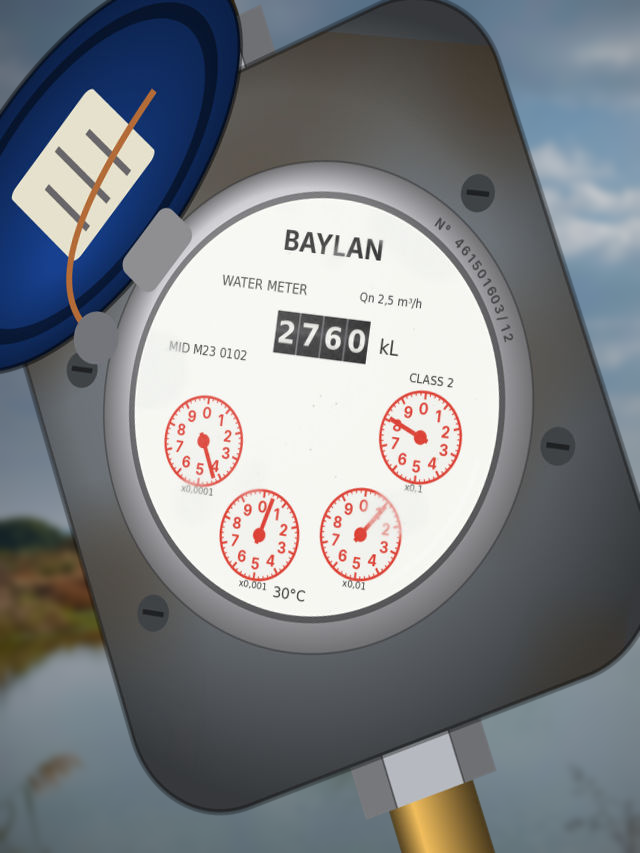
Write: 2760.8104 kL
